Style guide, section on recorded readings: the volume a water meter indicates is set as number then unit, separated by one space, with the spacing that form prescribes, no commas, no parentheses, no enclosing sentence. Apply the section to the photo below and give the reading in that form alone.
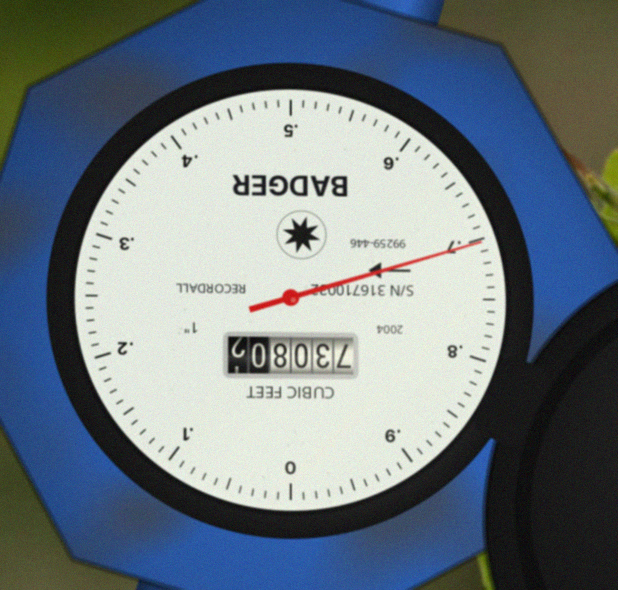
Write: 730801.70 ft³
